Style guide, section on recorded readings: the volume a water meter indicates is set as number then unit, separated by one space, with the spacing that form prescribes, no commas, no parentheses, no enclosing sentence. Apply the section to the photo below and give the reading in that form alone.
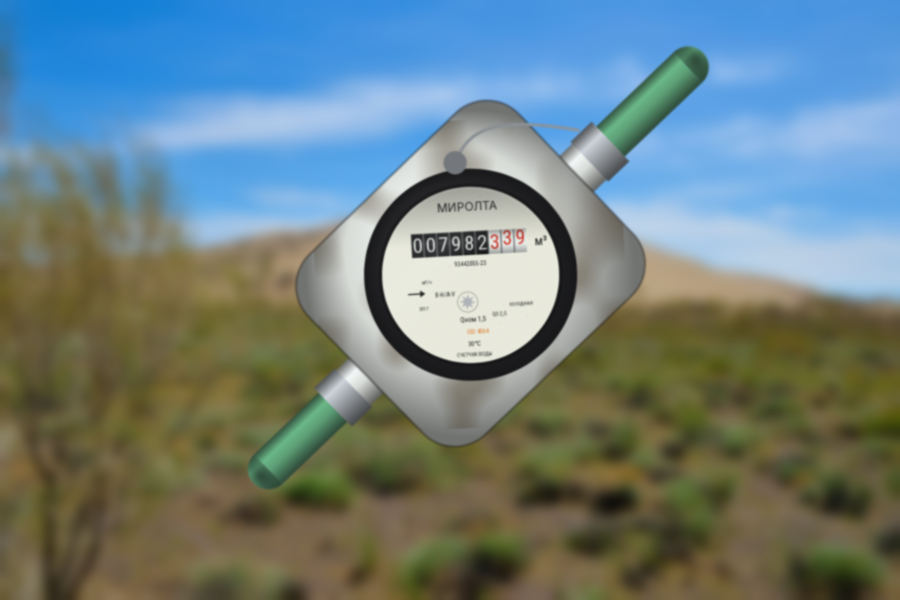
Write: 7982.339 m³
